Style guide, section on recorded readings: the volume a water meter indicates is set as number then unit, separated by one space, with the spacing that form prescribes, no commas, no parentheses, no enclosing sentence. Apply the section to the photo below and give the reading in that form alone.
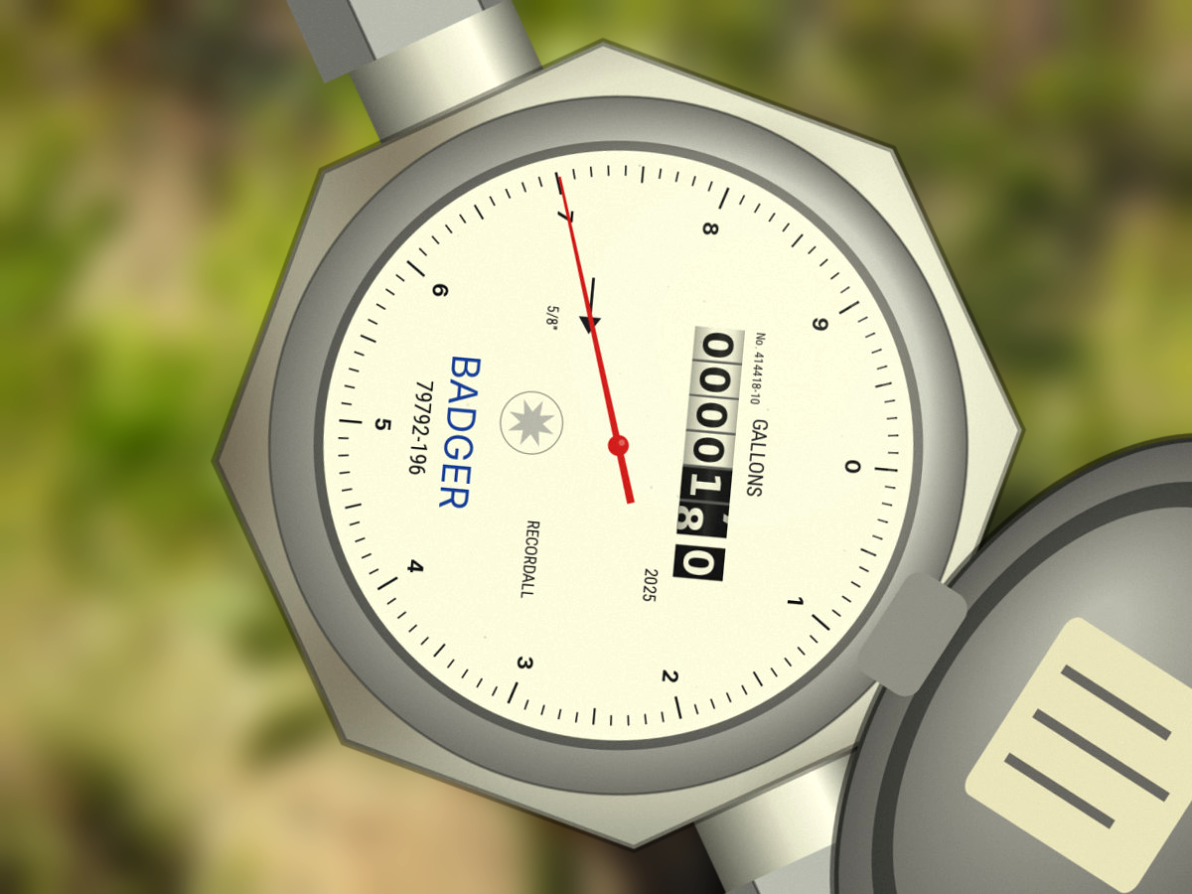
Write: 177.0 gal
